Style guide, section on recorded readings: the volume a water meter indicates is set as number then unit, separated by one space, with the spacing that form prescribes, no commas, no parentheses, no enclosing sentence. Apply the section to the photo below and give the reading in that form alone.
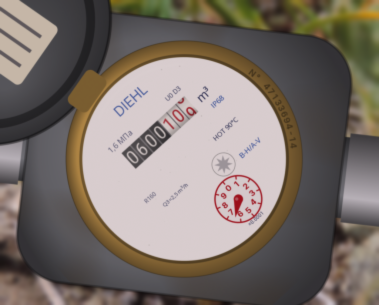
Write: 600.1086 m³
